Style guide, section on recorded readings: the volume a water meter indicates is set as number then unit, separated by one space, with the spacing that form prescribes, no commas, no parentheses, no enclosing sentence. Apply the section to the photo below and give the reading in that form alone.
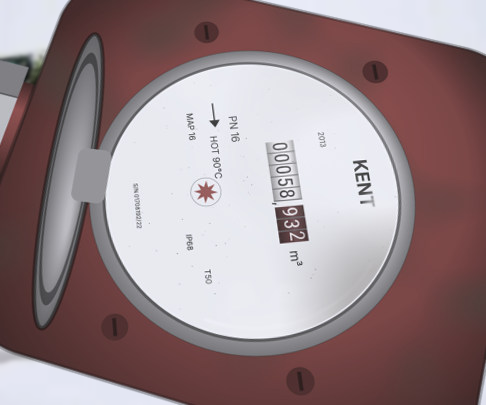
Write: 58.932 m³
